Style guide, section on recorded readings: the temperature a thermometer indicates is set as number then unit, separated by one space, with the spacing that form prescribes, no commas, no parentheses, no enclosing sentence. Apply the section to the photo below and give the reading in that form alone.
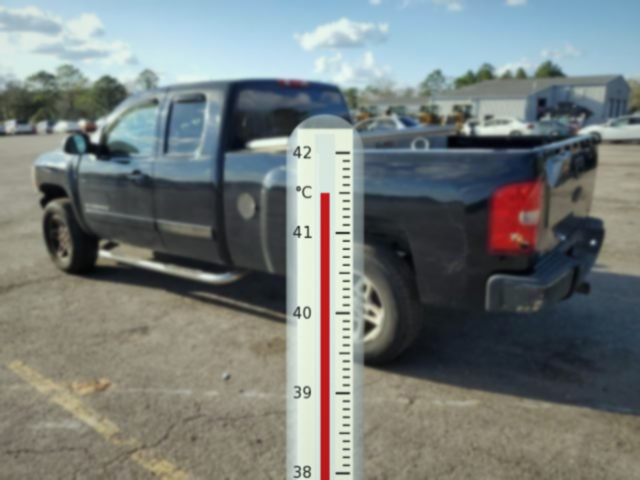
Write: 41.5 °C
